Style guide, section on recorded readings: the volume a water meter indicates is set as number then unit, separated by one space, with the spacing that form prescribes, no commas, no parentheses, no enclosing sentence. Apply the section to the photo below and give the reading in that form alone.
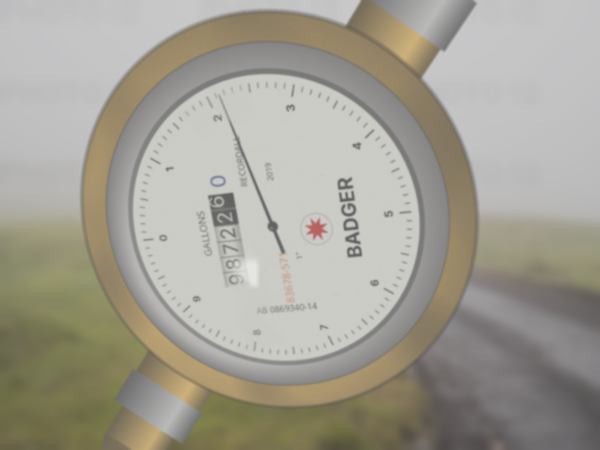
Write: 9872262.1 gal
